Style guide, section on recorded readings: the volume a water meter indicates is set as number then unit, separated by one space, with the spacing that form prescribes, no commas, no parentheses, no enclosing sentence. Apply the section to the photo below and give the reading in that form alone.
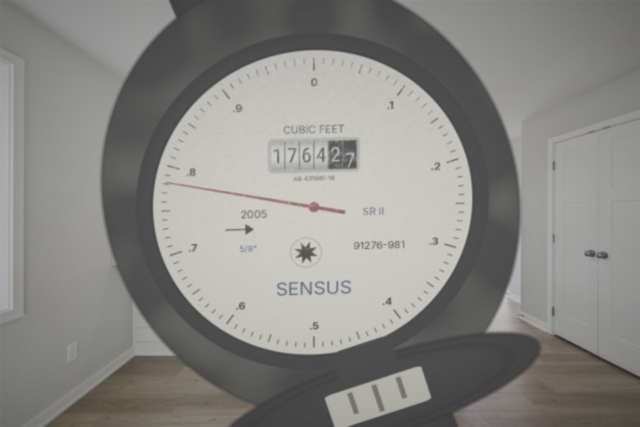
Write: 176426.78 ft³
